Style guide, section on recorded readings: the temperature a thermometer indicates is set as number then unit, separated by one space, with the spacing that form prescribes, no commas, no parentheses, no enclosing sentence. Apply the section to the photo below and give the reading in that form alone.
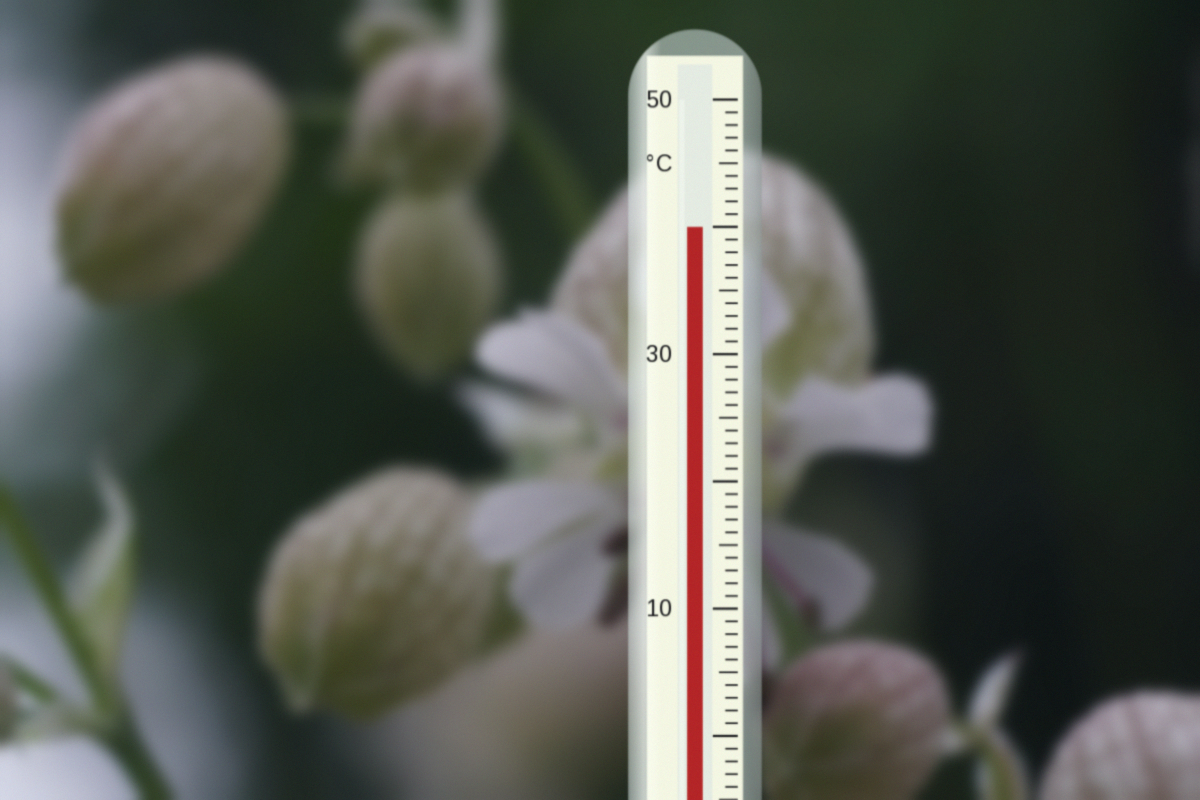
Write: 40 °C
